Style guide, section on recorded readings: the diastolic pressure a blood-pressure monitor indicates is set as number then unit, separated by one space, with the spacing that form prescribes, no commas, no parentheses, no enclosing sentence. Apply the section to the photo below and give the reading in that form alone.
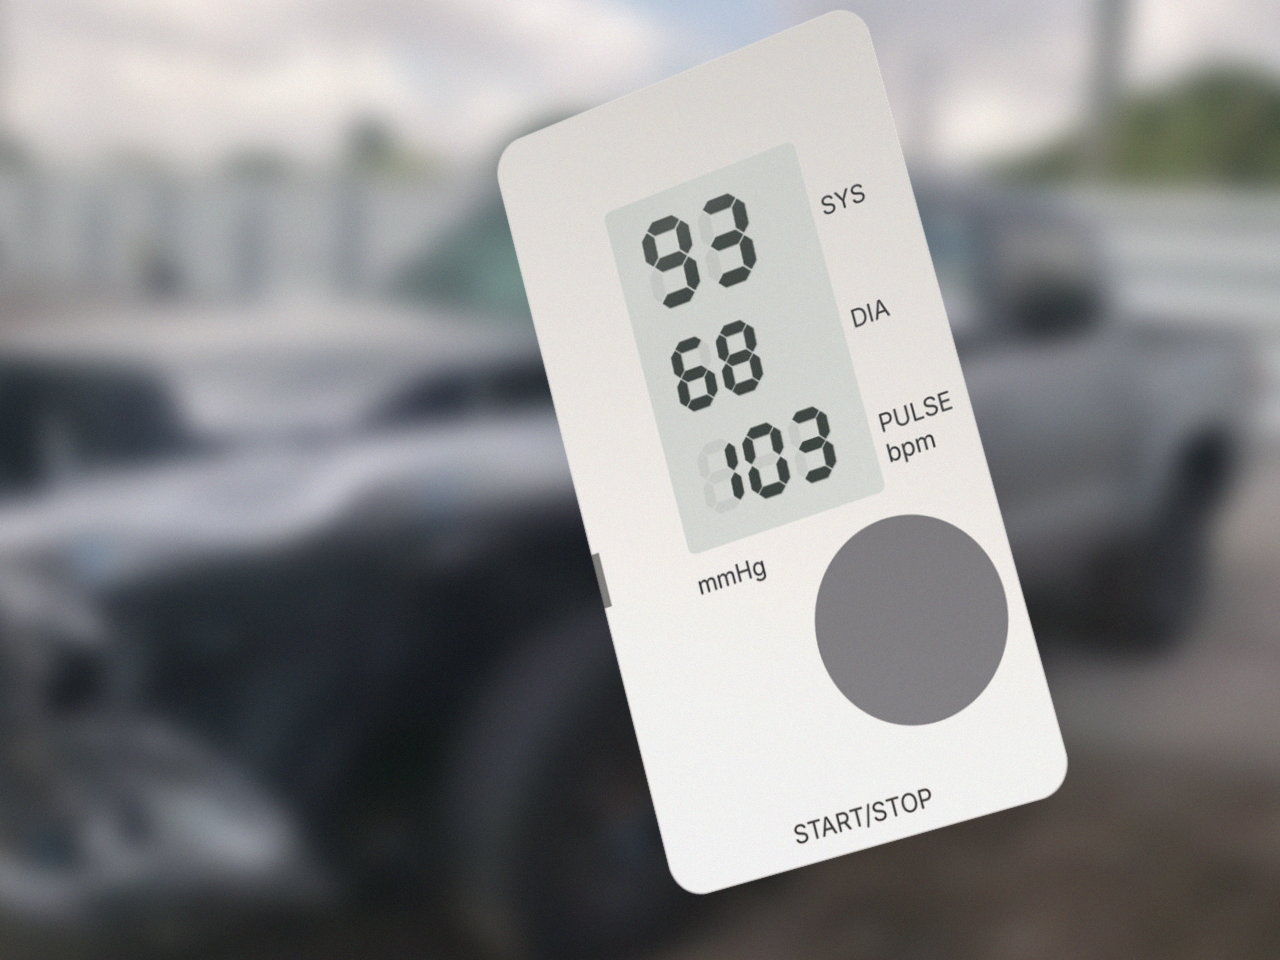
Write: 68 mmHg
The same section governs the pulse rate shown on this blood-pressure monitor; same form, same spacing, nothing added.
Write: 103 bpm
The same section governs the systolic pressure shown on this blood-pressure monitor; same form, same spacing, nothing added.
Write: 93 mmHg
